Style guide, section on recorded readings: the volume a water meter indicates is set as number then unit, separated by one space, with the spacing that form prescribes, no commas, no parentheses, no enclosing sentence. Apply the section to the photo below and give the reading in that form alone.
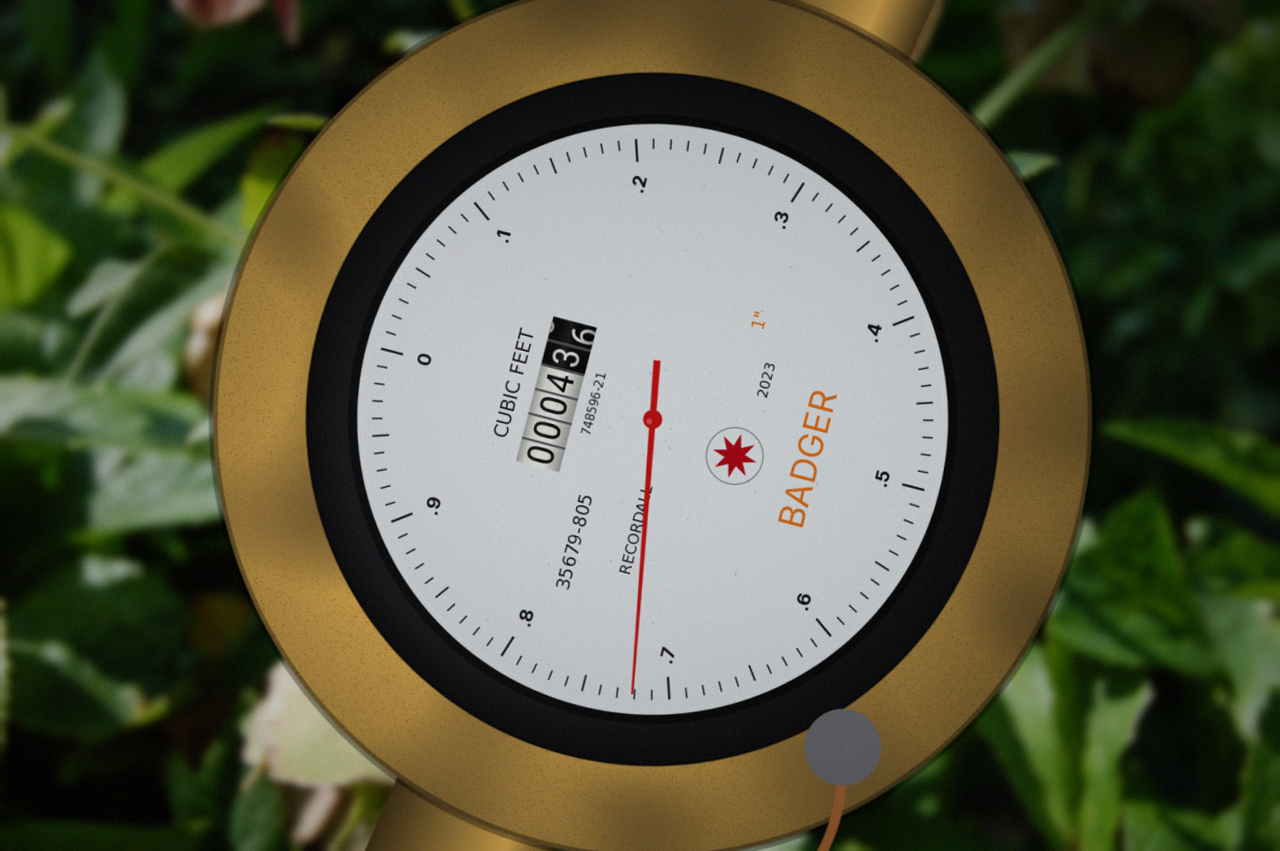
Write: 435.72 ft³
